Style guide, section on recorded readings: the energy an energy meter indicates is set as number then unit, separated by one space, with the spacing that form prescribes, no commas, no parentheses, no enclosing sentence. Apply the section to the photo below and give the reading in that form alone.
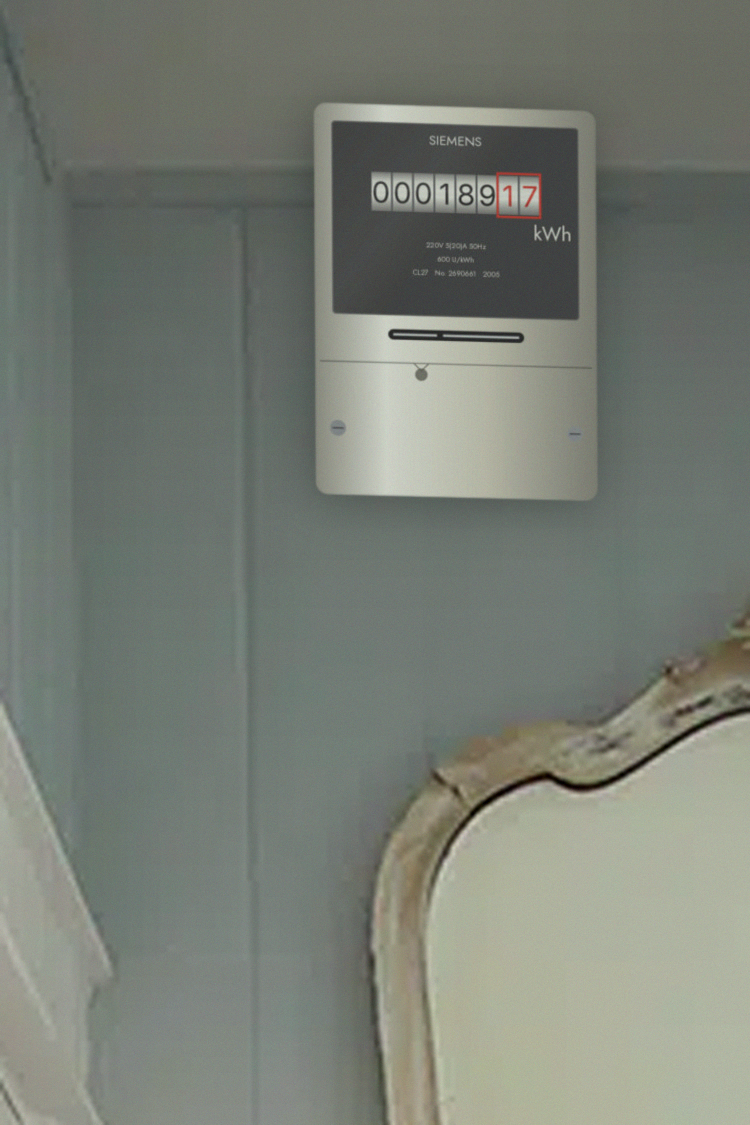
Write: 189.17 kWh
